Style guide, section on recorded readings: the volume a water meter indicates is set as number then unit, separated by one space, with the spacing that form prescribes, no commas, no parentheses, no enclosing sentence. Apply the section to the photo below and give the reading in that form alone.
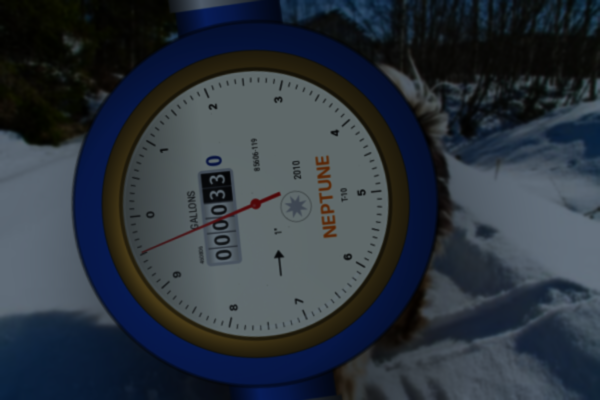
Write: 329.5 gal
